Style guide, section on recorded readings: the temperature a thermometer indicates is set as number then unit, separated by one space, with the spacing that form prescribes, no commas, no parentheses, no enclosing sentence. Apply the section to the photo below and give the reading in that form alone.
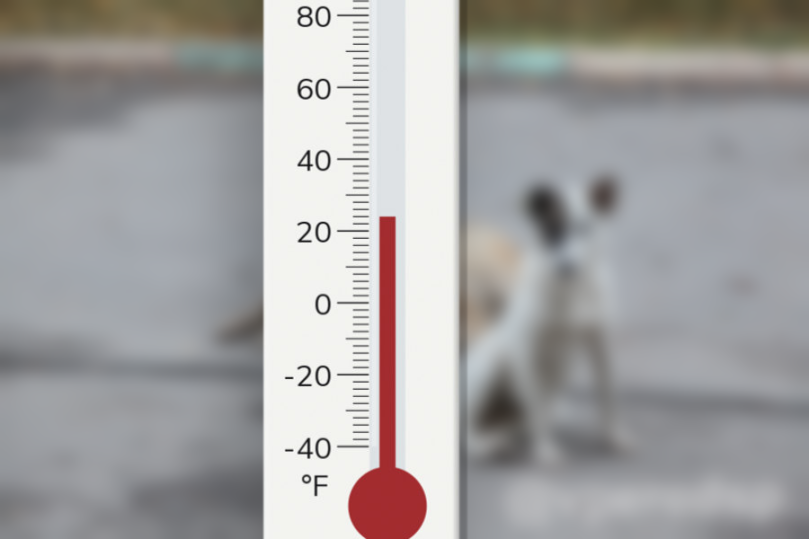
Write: 24 °F
